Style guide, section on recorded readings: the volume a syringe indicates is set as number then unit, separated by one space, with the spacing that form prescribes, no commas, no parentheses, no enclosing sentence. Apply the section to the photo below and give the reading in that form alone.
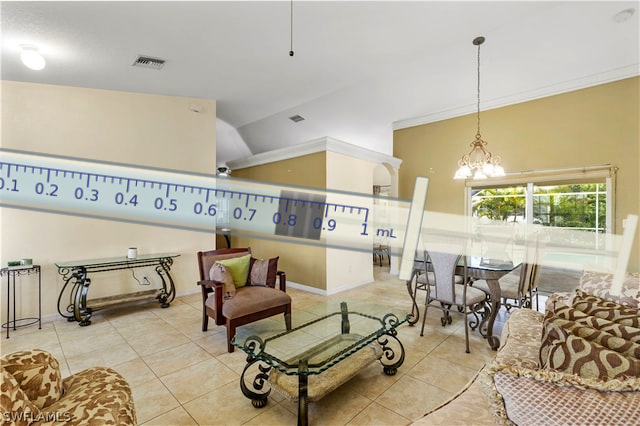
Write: 0.78 mL
